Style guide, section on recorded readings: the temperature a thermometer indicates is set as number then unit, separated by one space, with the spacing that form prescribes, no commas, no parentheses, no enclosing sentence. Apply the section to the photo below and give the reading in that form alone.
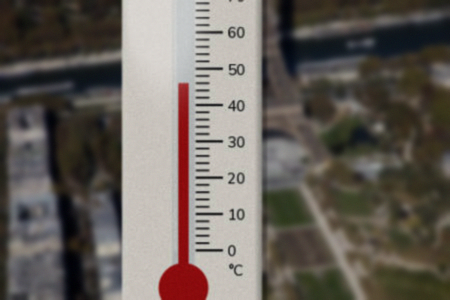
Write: 46 °C
